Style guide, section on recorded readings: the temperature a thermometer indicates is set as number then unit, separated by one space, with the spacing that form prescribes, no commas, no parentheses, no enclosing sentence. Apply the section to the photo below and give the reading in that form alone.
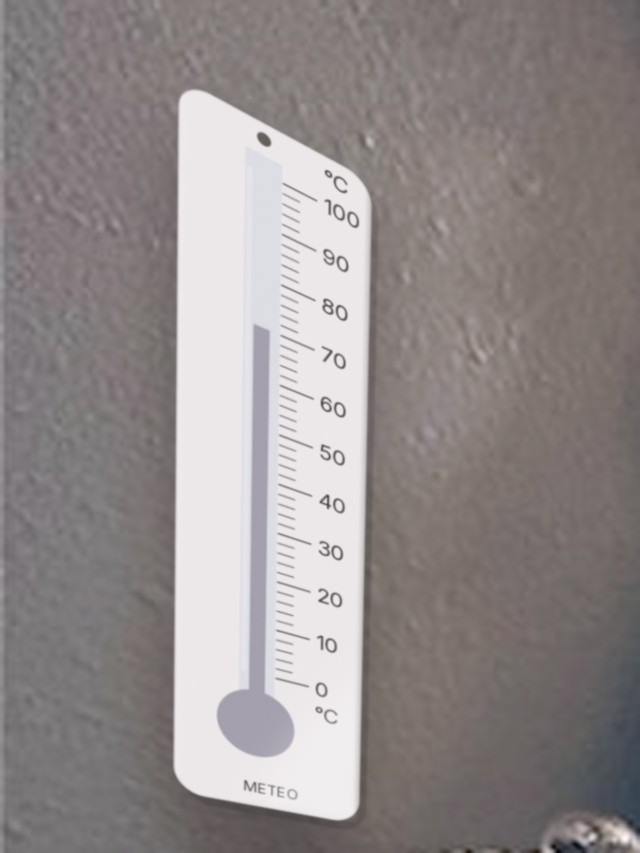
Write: 70 °C
